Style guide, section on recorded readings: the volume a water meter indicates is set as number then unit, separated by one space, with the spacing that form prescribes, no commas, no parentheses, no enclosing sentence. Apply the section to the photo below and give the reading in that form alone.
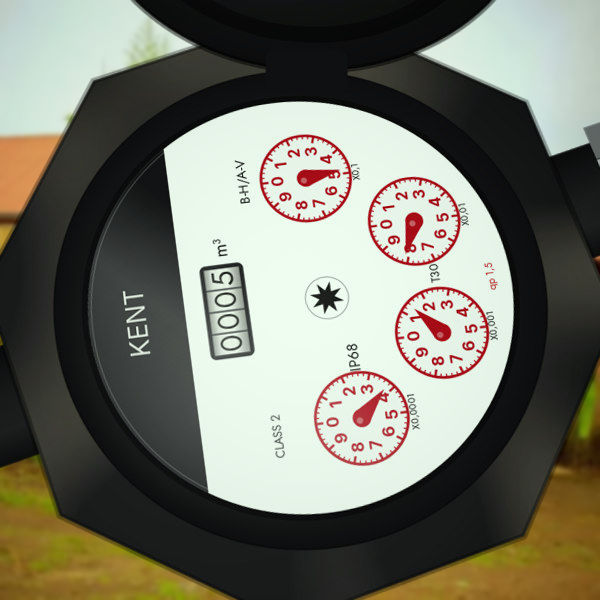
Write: 5.4813 m³
